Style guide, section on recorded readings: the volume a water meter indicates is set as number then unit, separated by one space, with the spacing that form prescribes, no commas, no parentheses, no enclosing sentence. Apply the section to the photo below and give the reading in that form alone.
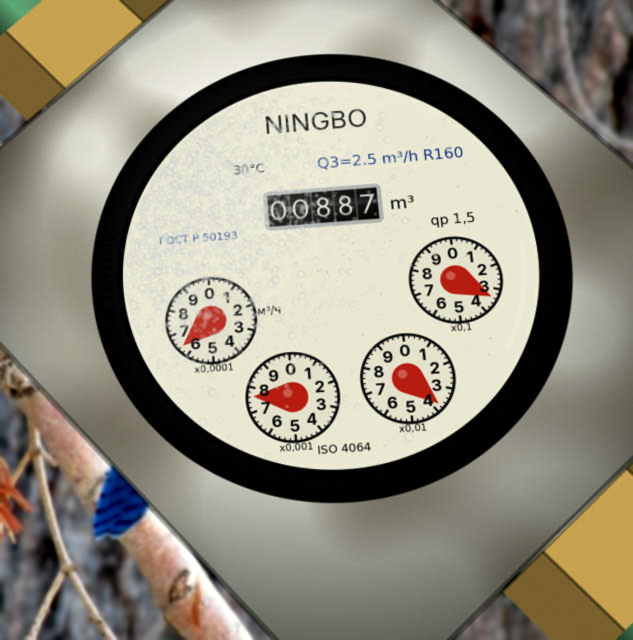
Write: 887.3376 m³
